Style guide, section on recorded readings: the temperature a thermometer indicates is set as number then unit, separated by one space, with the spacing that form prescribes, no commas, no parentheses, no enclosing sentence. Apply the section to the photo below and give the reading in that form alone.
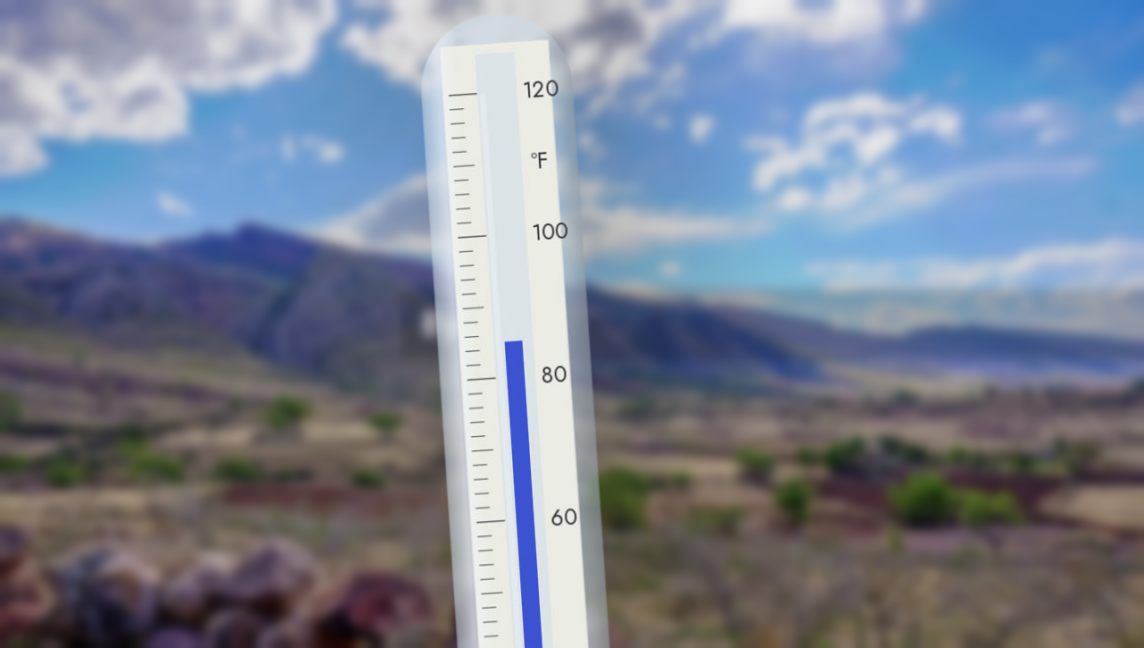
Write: 85 °F
